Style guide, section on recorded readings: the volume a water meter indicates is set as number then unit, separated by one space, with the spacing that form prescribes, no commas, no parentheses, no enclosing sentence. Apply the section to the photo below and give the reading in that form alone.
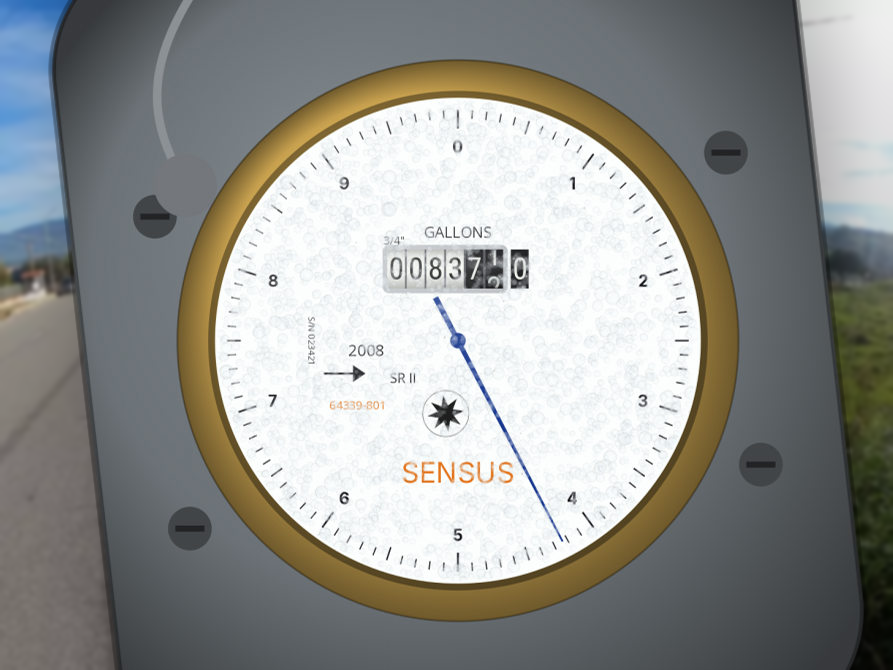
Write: 83714.2 gal
